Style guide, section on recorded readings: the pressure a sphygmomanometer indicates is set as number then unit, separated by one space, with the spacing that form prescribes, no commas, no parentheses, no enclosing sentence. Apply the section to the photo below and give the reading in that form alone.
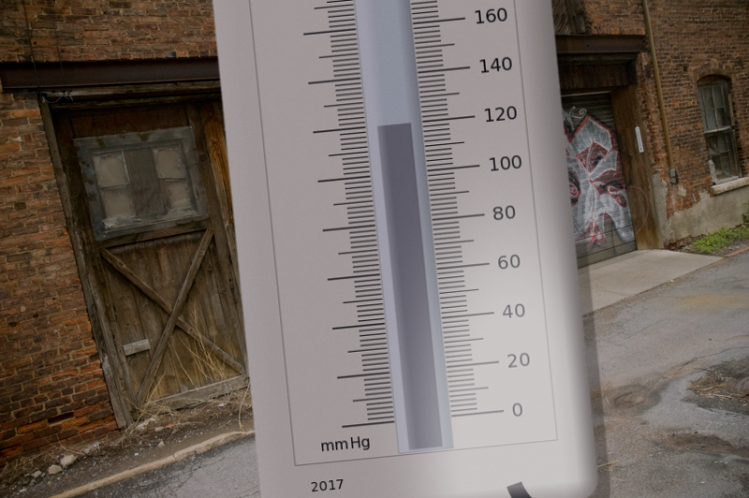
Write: 120 mmHg
